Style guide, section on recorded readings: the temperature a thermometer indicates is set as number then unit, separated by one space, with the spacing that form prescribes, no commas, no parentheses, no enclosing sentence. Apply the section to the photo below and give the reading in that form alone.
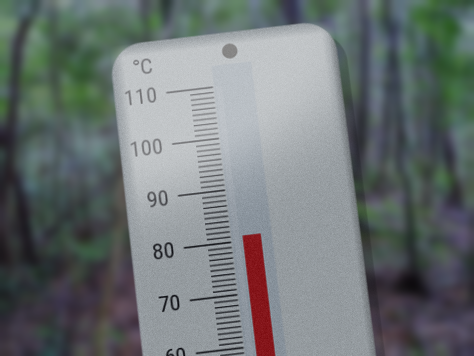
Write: 81 °C
